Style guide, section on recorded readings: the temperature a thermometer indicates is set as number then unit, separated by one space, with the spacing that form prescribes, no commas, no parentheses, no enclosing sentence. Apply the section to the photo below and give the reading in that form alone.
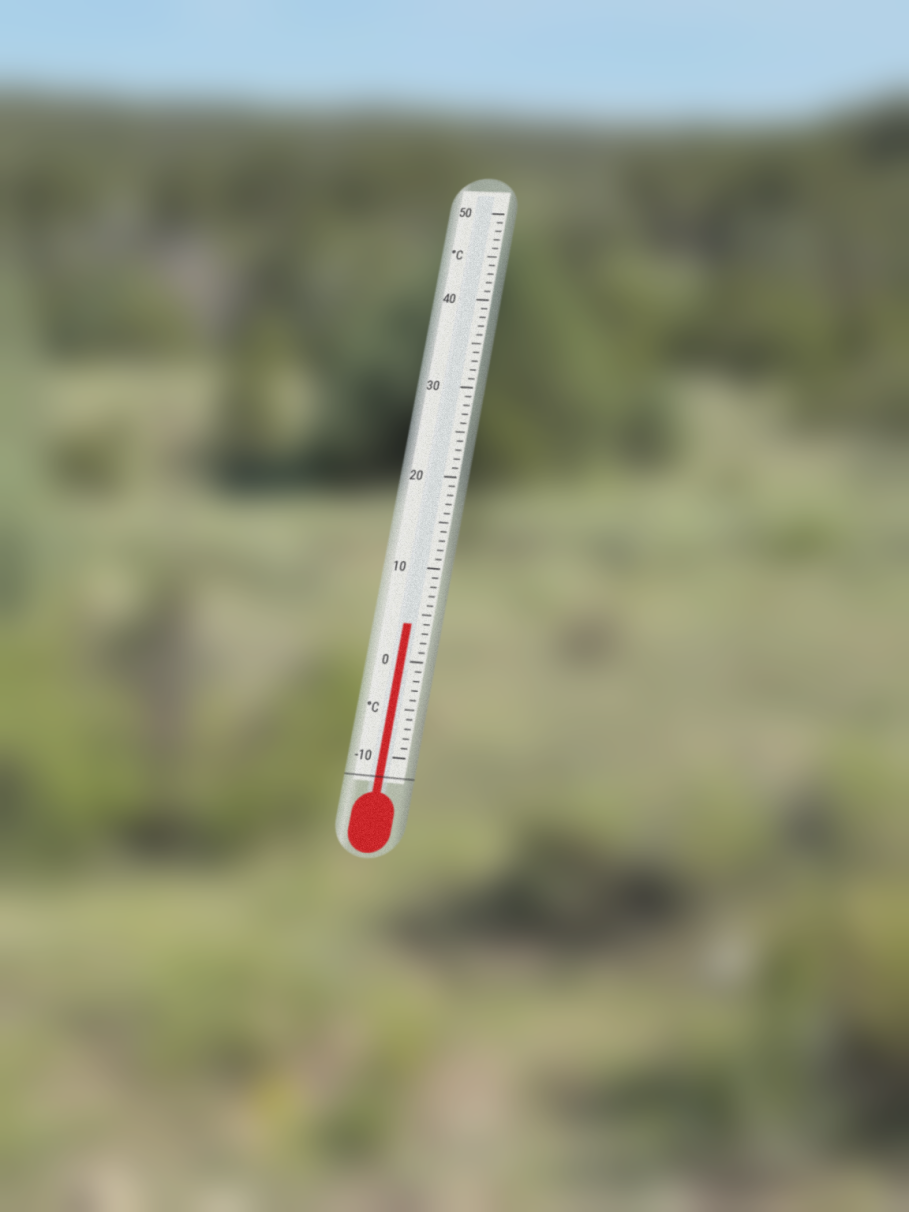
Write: 4 °C
